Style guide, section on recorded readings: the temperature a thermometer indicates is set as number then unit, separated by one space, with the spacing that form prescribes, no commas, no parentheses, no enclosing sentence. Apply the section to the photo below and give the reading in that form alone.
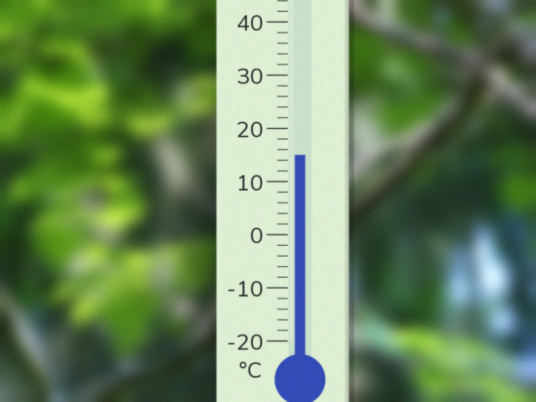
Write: 15 °C
